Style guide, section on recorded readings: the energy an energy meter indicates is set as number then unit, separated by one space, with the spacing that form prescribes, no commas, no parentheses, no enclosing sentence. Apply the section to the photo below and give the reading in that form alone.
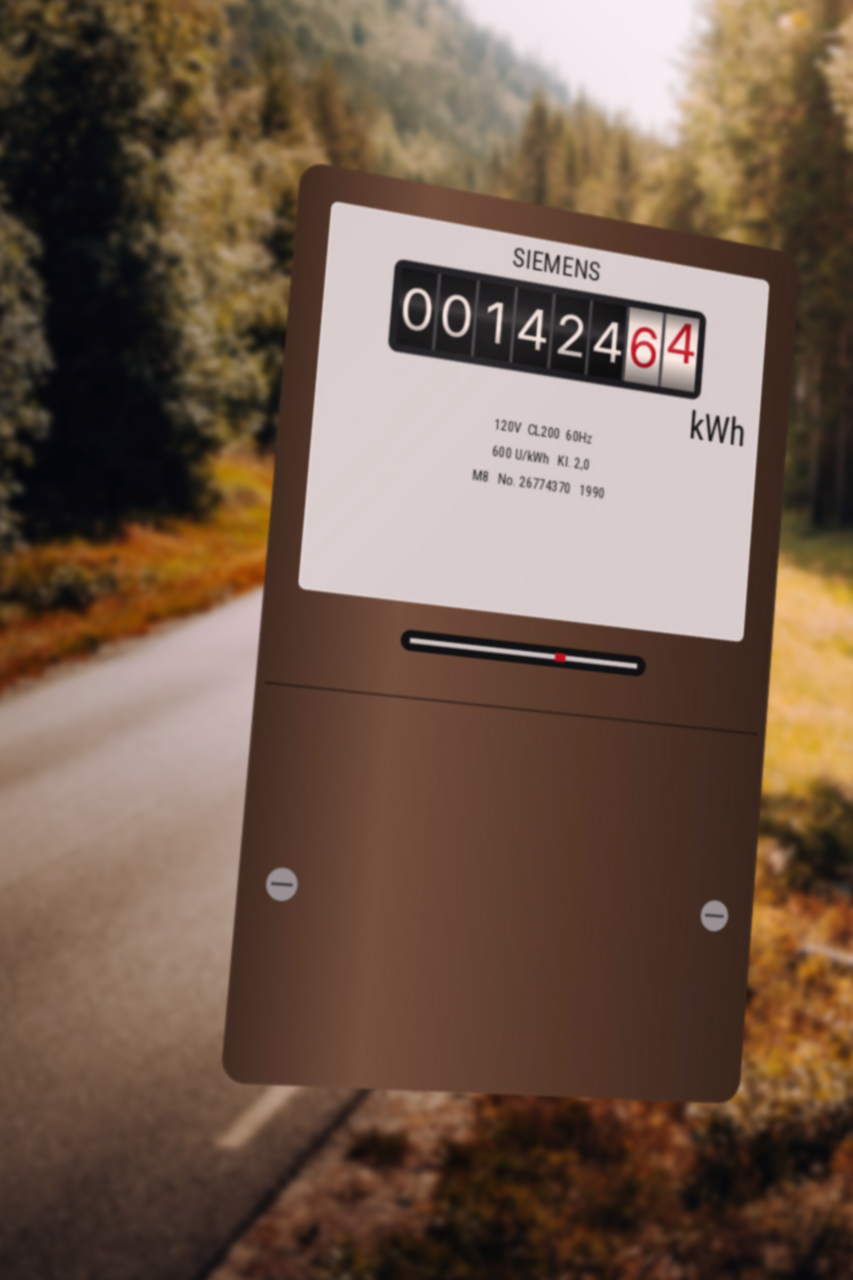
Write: 1424.64 kWh
